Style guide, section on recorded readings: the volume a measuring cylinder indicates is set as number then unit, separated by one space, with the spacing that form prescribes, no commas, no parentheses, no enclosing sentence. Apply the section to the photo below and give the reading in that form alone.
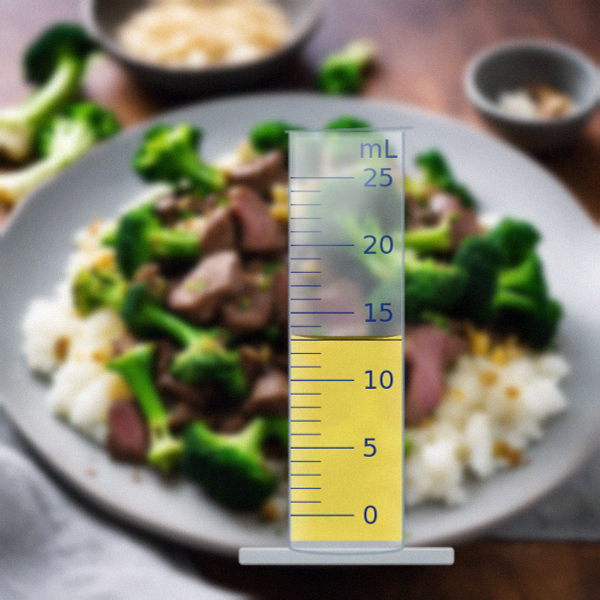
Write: 13 mL
